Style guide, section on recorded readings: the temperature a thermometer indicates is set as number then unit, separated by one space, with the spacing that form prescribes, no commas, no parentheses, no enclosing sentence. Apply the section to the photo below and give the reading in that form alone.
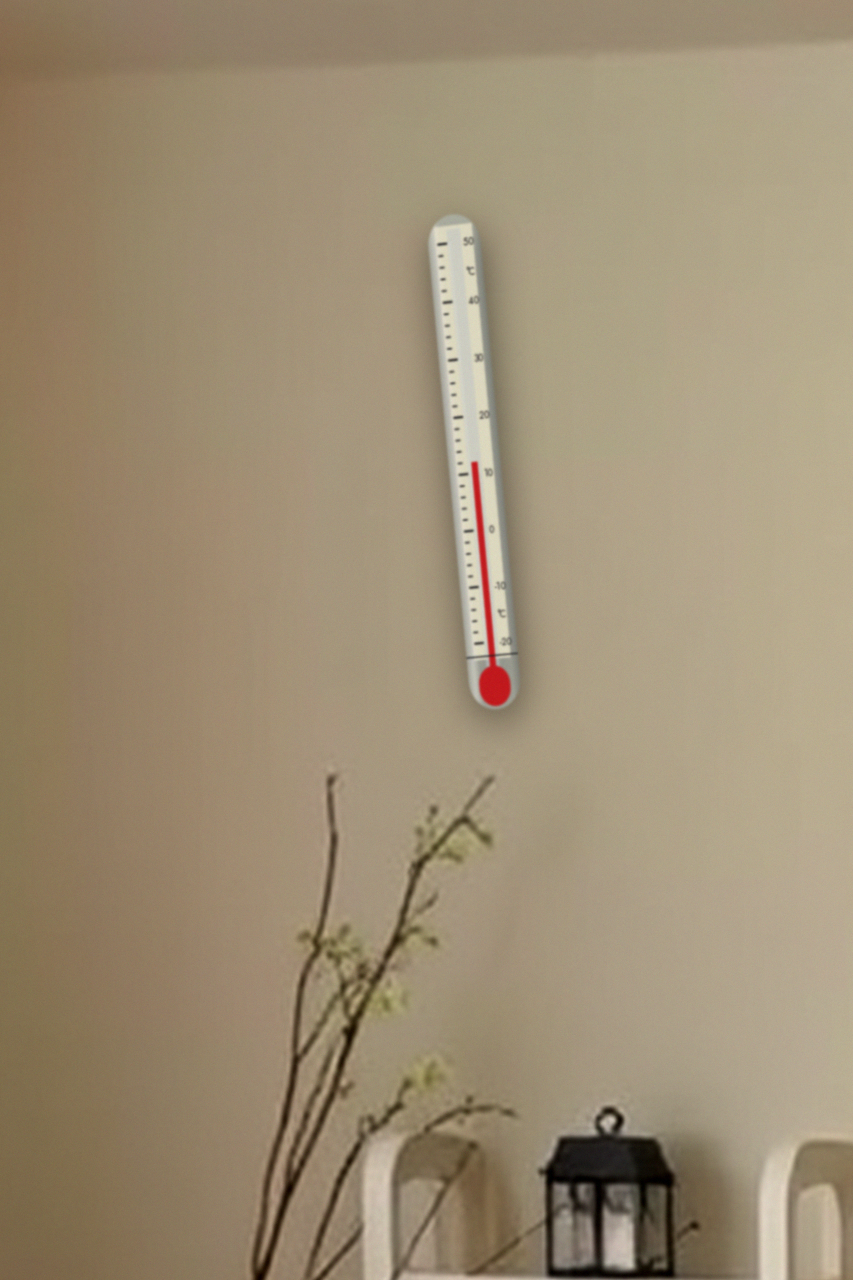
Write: 12 °C
